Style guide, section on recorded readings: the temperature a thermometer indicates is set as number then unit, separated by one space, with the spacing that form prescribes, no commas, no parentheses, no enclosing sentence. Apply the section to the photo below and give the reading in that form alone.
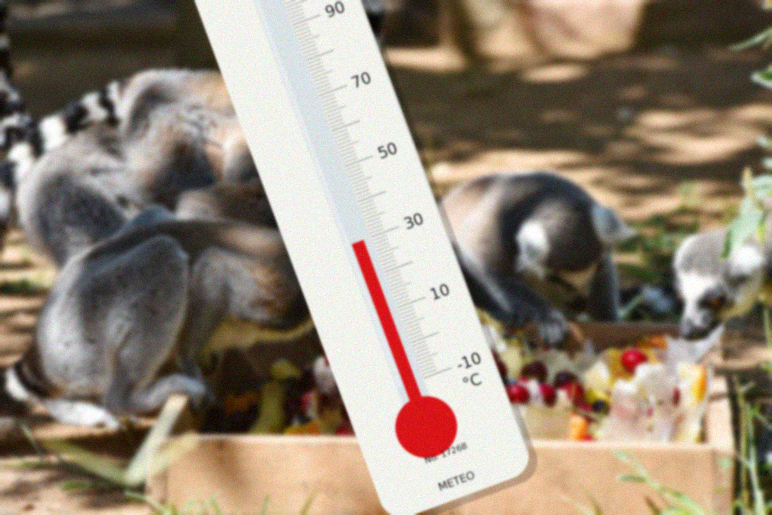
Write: 30 °C
